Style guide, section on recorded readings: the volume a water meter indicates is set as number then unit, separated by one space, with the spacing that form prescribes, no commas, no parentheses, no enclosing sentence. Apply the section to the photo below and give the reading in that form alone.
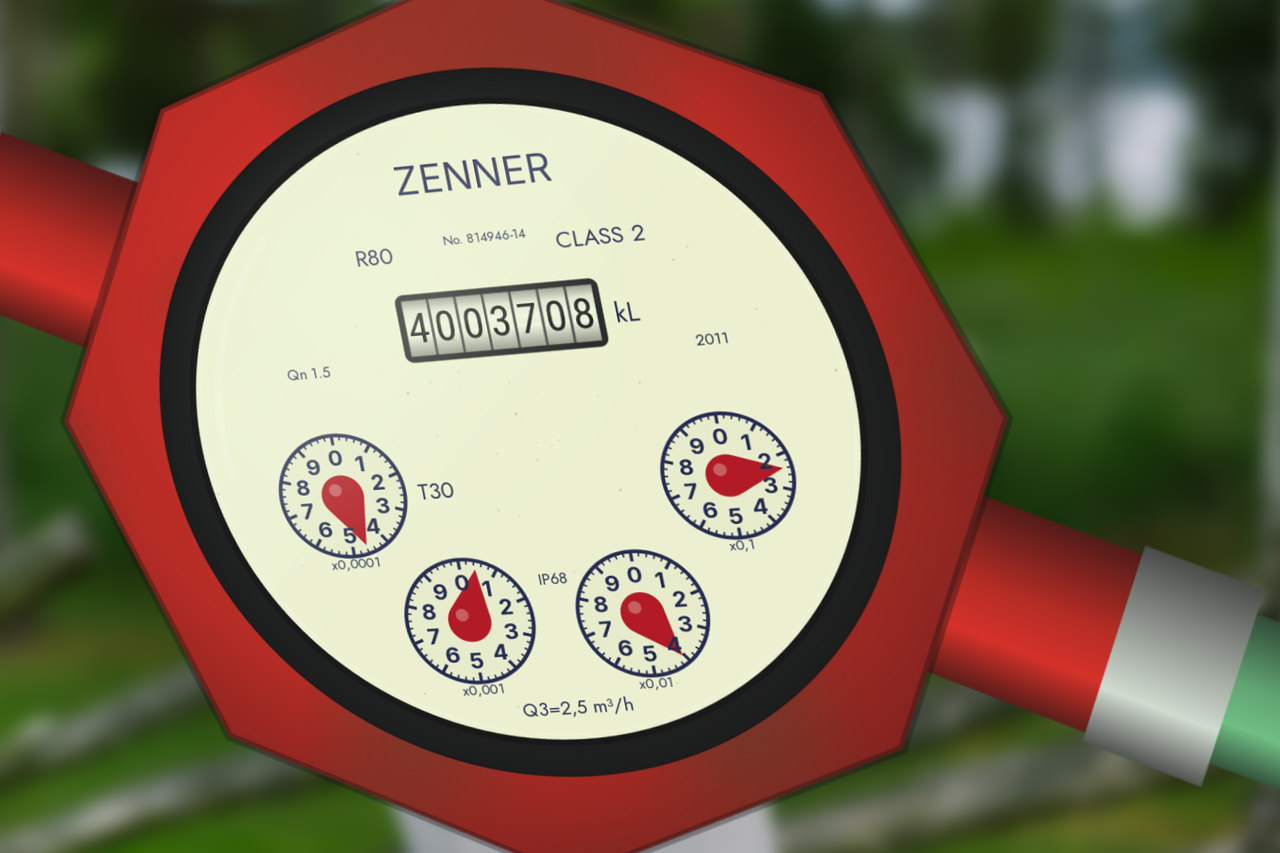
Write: 4003708.2404 kL
